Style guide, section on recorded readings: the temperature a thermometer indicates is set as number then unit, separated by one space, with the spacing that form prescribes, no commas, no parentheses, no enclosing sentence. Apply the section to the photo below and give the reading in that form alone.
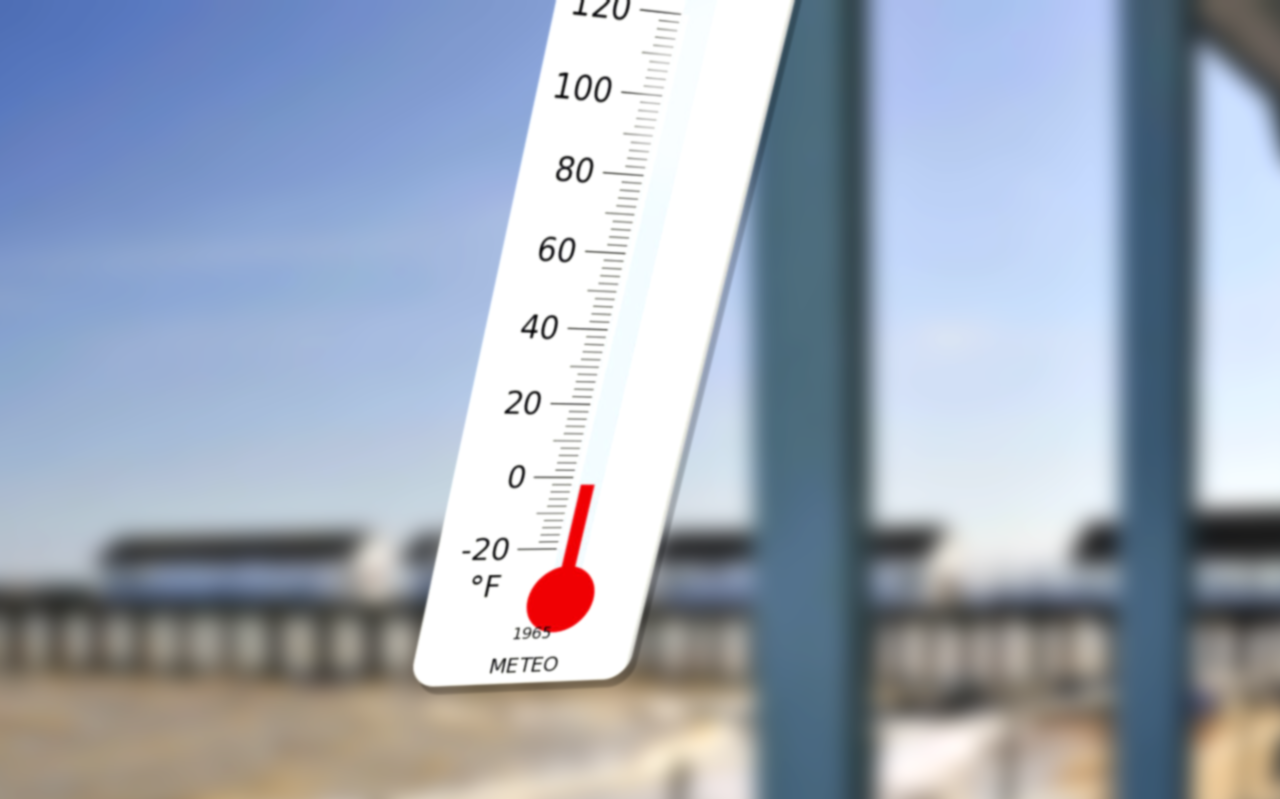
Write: -2 °F
